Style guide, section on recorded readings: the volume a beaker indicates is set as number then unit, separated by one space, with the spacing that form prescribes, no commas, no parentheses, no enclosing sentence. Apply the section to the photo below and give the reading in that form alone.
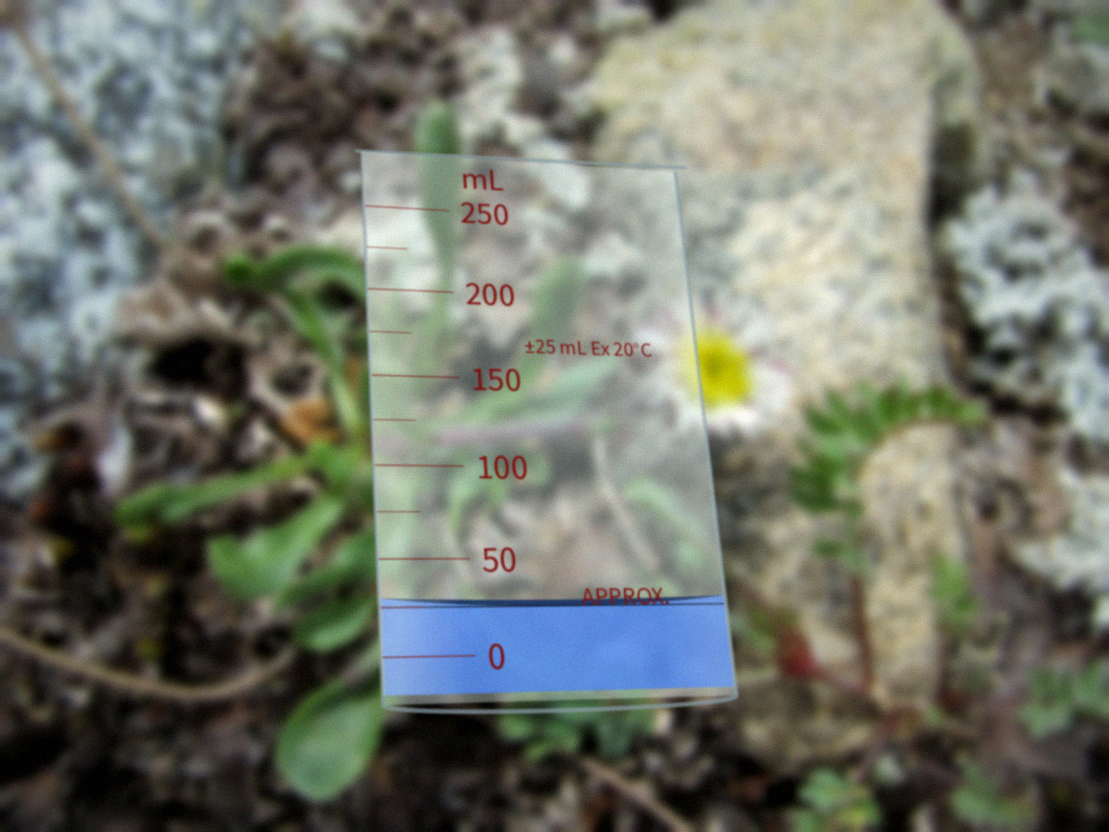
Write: 25 mL
